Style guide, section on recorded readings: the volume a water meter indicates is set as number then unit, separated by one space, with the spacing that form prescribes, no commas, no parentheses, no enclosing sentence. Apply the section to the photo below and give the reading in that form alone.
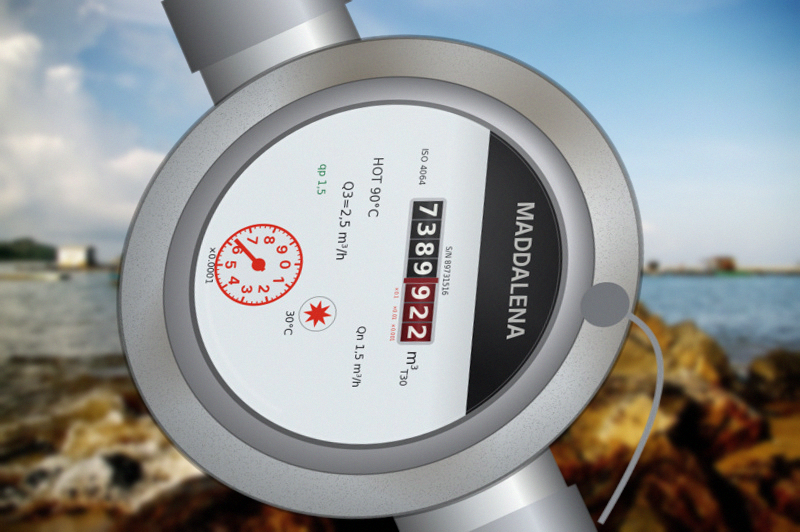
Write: 7389.9226 m³
